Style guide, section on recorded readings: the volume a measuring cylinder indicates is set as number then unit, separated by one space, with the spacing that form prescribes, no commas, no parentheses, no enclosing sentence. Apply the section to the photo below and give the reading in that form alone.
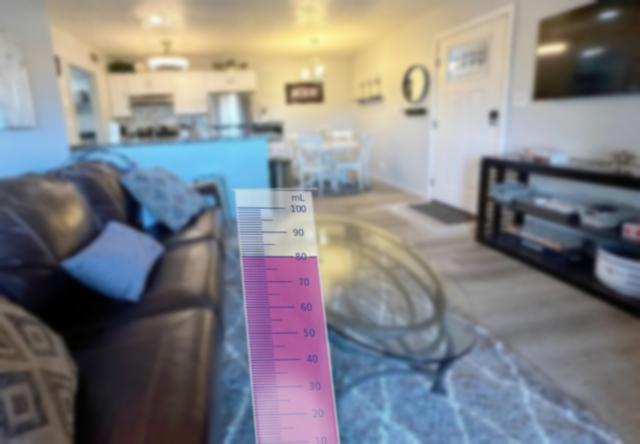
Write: 80 mL
